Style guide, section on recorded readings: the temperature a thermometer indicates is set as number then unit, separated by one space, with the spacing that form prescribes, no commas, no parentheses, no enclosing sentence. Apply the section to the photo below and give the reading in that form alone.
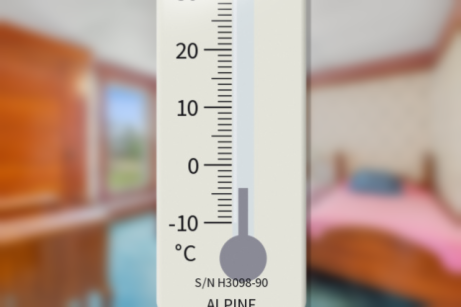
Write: -4 °C
